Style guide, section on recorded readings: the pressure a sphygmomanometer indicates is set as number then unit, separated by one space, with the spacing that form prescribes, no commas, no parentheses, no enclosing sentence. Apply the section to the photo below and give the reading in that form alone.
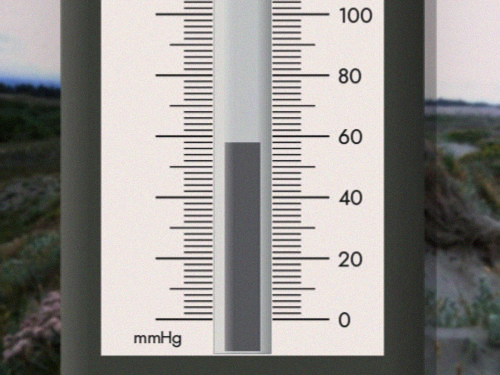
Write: 58 mmHg
